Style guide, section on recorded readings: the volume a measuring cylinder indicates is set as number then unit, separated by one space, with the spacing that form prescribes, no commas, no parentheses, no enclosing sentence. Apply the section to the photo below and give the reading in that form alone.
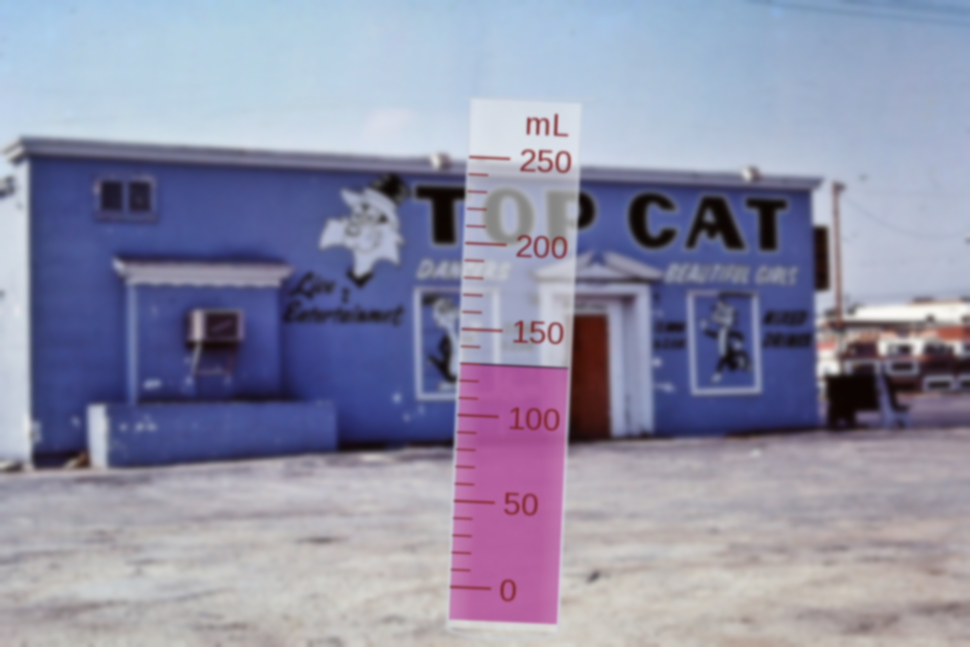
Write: 130 mL
